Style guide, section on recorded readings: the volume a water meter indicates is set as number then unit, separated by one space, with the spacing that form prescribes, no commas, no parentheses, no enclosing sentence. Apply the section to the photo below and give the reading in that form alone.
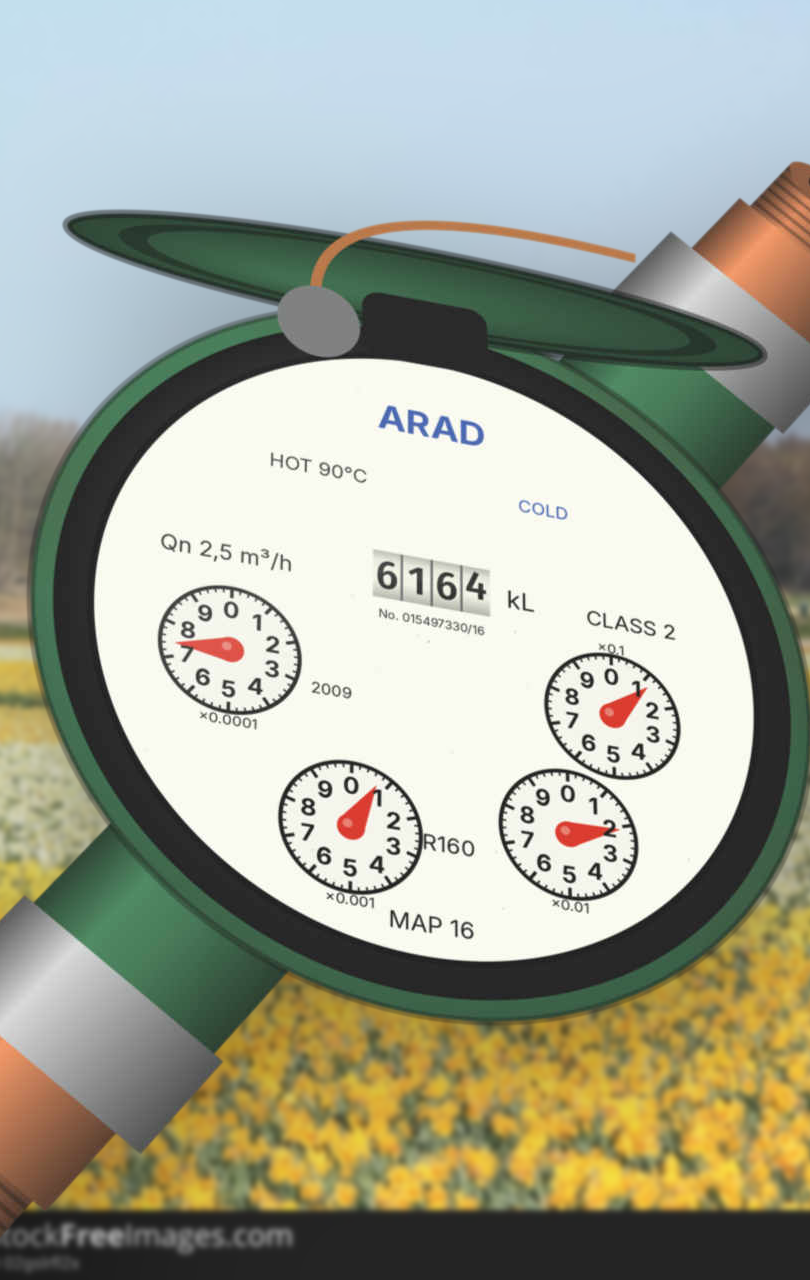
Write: 6164.1207 kL
